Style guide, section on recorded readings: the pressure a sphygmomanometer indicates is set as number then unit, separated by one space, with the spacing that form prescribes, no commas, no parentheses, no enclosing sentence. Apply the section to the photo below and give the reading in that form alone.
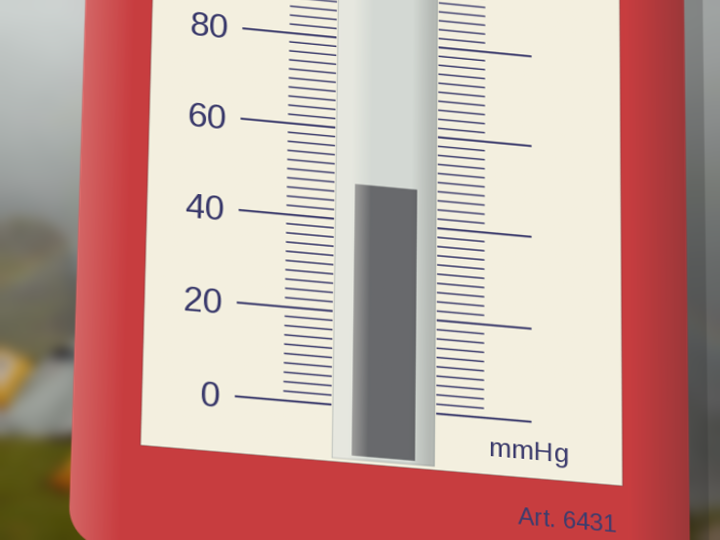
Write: 48 mmHg
